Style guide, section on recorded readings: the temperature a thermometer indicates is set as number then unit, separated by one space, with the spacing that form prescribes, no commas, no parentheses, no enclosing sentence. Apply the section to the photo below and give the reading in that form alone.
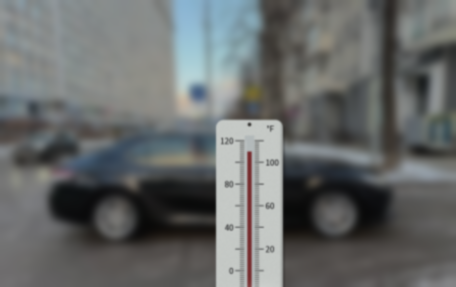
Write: 110 °F
